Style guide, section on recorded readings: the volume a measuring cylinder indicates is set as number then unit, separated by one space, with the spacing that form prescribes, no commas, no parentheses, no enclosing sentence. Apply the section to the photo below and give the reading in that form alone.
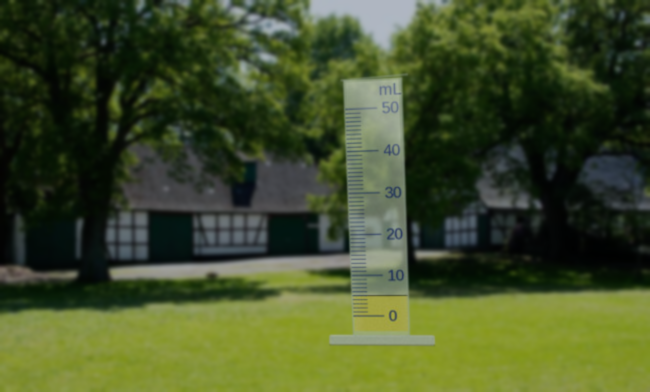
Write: 5 mL
